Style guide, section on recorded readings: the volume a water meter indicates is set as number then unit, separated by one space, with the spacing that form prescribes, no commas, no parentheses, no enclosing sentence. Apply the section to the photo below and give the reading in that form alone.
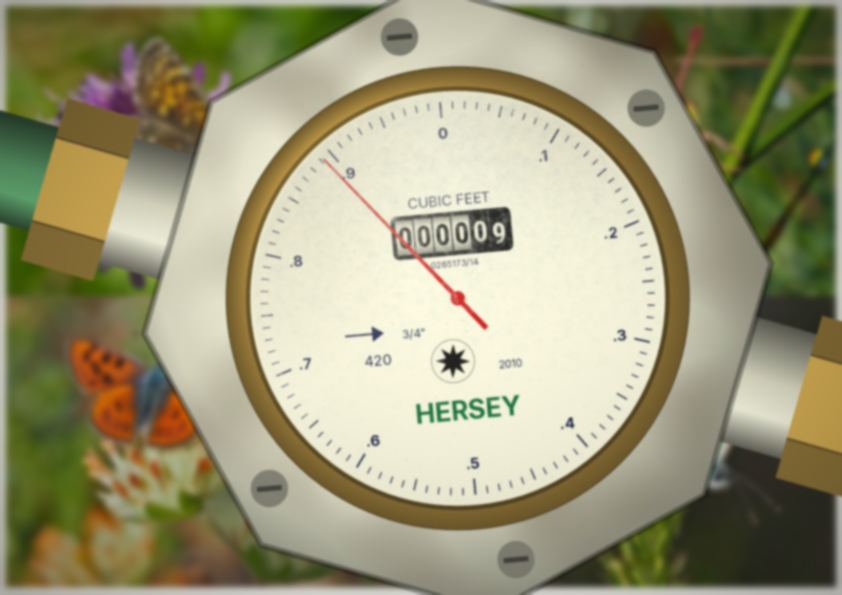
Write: 8.89 ft³
